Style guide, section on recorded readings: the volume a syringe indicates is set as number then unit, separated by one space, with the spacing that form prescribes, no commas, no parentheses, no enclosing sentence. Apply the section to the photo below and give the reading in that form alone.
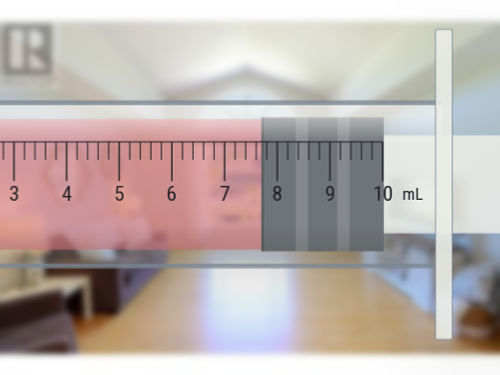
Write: 7.7 mL
